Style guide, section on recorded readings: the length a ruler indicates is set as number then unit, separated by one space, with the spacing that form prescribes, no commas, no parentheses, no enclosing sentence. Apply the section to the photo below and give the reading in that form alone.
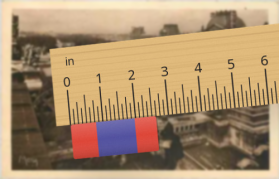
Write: 2.625 in
